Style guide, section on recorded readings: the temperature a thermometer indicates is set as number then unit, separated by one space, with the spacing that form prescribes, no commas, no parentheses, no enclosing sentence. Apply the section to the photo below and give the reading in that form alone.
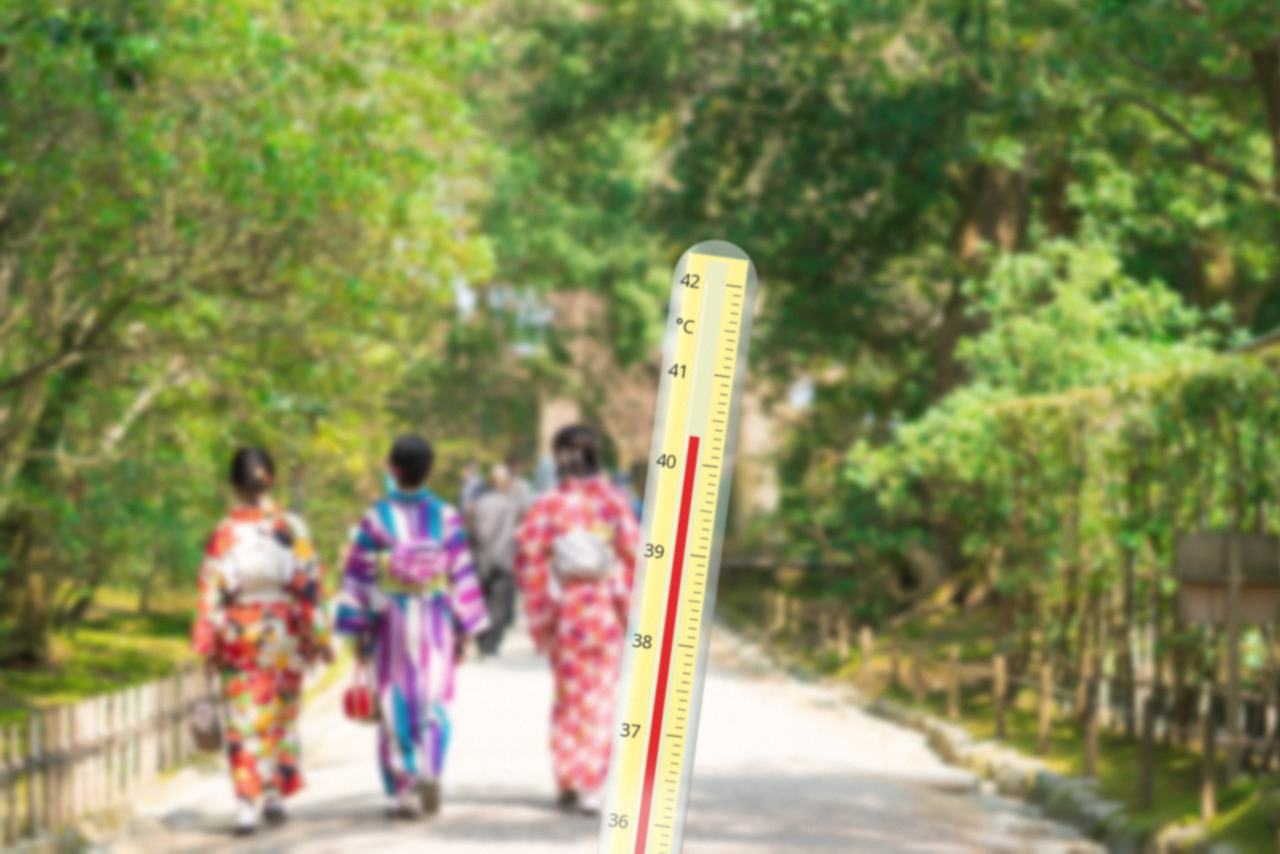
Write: 40.3 °C
